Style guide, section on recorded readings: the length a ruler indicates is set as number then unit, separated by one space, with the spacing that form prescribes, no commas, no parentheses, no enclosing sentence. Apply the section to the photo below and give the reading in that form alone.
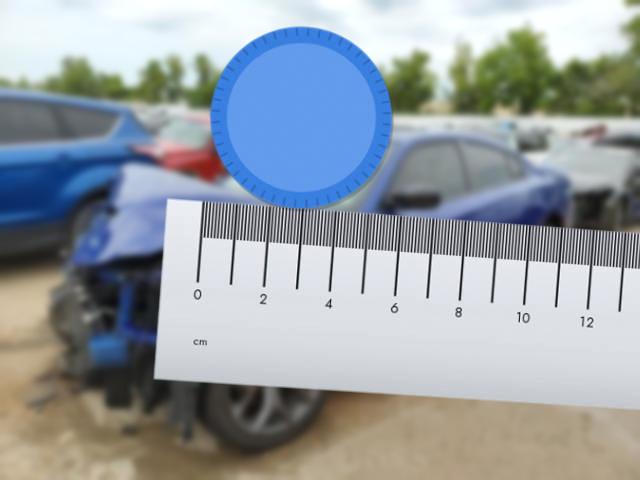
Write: 5.5 cm
